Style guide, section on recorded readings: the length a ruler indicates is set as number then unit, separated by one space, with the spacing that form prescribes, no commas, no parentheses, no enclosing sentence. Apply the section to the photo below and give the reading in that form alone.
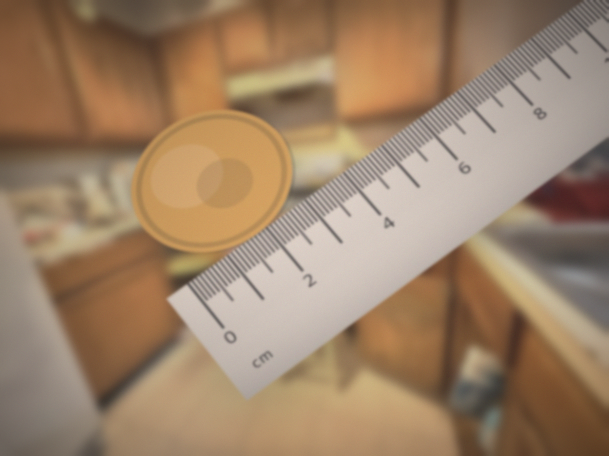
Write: 3.5 cm
